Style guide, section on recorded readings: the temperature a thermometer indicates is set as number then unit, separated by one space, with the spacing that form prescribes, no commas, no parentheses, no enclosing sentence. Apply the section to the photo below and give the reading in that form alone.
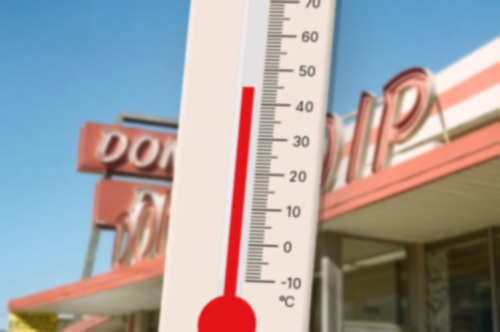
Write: 45 °C
